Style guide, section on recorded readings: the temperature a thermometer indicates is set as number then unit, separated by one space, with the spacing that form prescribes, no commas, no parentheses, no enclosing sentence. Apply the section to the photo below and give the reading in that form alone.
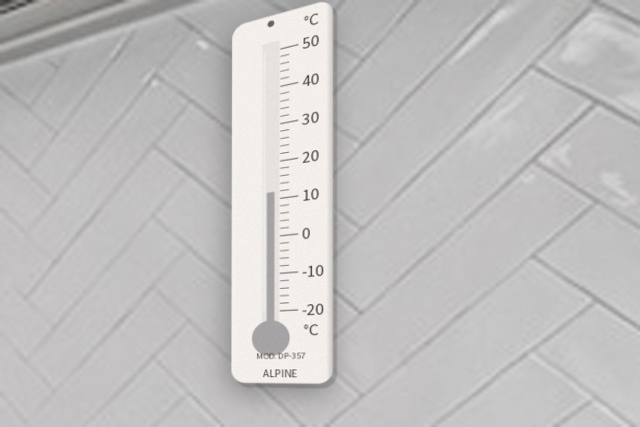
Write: 12 °C
